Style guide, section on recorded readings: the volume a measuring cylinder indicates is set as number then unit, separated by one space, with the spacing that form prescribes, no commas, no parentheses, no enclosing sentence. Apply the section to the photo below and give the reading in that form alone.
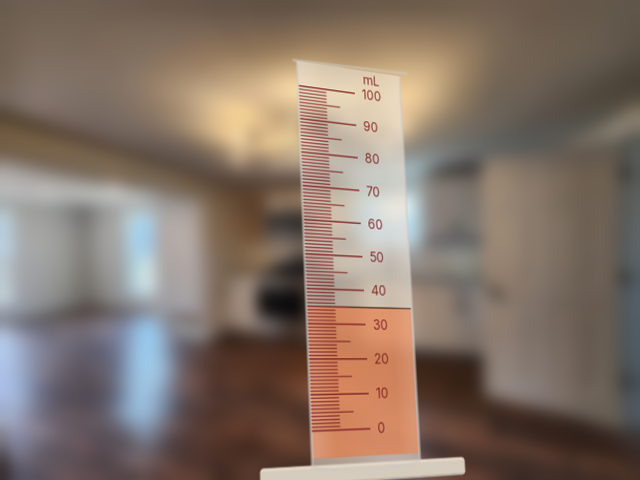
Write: 35 mL
